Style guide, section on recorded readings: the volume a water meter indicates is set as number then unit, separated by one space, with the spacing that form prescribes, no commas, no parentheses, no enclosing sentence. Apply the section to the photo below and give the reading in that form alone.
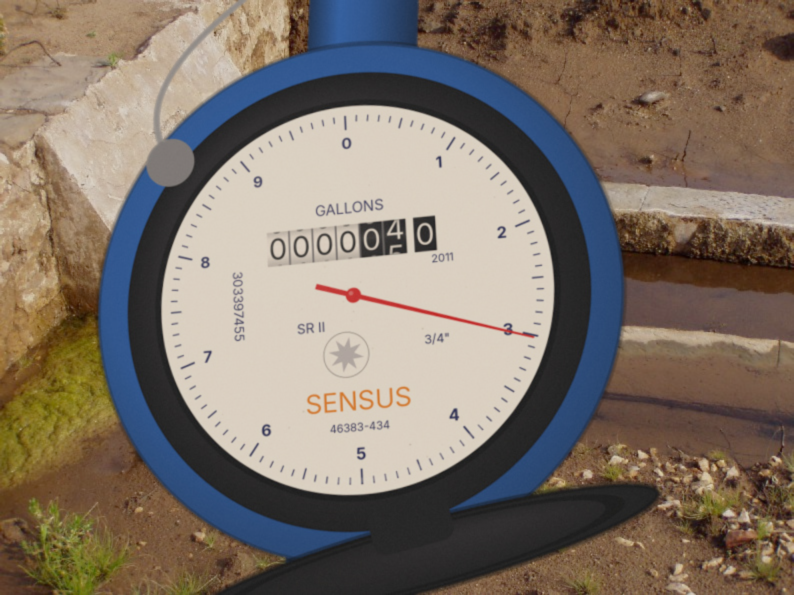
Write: 43.0 gal
